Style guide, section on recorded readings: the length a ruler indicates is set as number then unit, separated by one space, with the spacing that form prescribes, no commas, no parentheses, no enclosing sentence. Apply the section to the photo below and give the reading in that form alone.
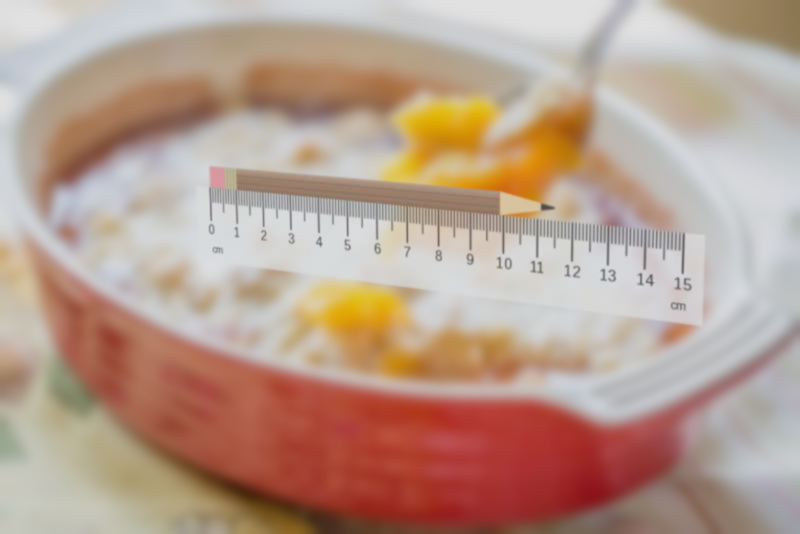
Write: 11.5 cm
